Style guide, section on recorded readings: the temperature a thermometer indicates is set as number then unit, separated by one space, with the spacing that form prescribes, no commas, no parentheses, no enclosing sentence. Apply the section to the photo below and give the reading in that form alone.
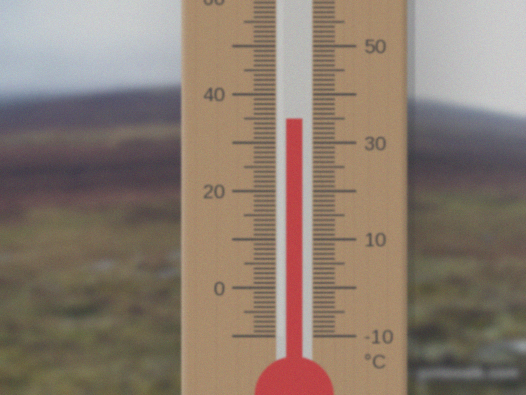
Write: 35 °C
